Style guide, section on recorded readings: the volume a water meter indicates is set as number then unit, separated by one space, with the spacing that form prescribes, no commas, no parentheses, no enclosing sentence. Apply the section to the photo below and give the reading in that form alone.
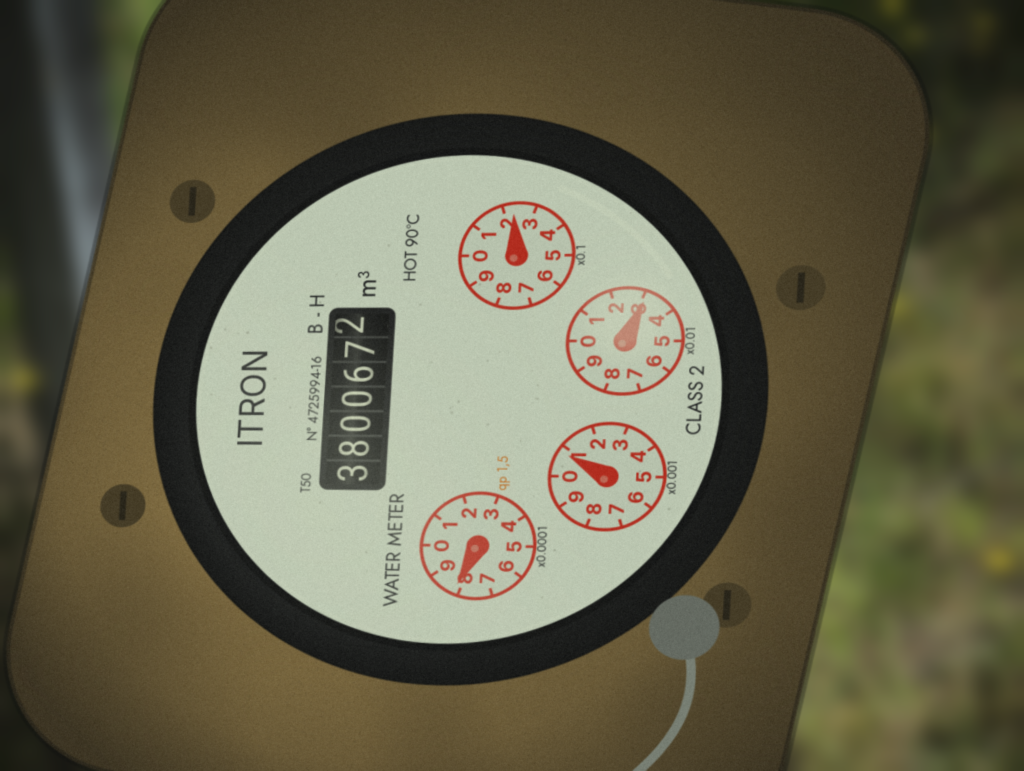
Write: 3800672.2308 m³
